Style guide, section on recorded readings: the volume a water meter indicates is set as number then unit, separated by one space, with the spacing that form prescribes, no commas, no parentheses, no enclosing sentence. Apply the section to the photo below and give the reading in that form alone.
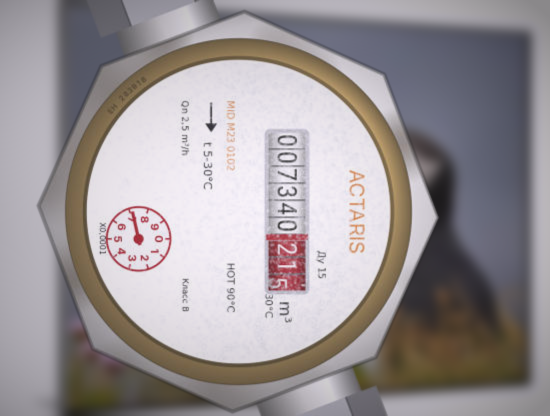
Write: 7340.2147 m³
